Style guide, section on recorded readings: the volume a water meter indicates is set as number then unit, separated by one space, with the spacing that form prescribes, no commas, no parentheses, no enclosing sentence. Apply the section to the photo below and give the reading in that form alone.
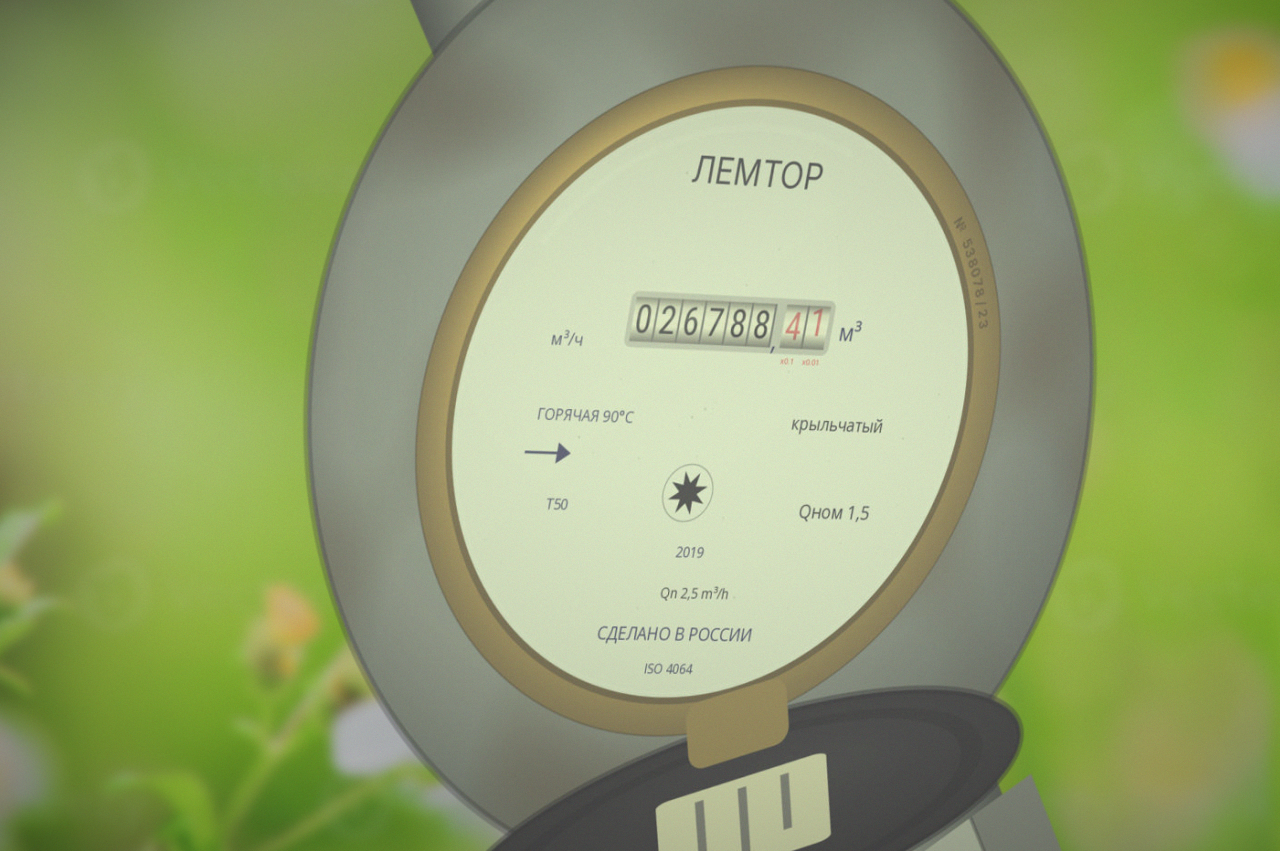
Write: 26788.41 m³
